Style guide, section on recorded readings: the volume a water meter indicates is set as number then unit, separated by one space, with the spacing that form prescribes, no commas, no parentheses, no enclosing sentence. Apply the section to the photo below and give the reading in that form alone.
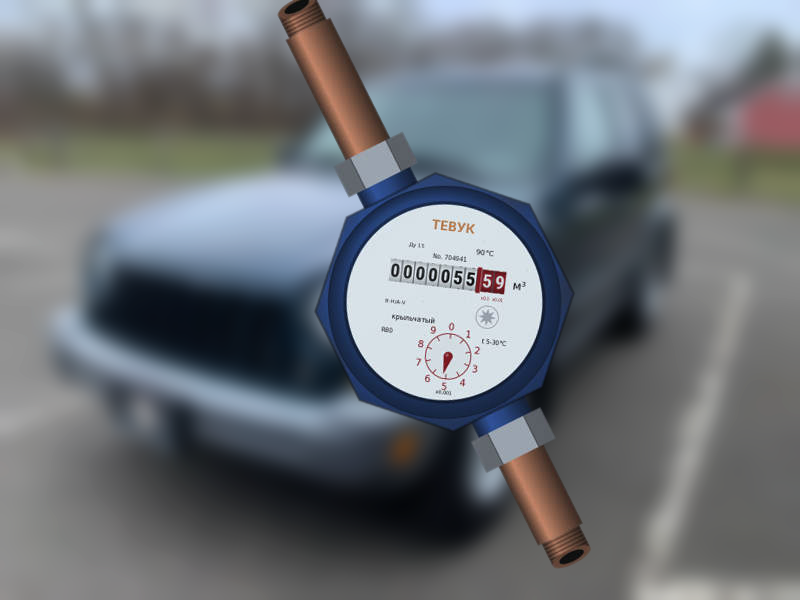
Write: 55.595 m³
